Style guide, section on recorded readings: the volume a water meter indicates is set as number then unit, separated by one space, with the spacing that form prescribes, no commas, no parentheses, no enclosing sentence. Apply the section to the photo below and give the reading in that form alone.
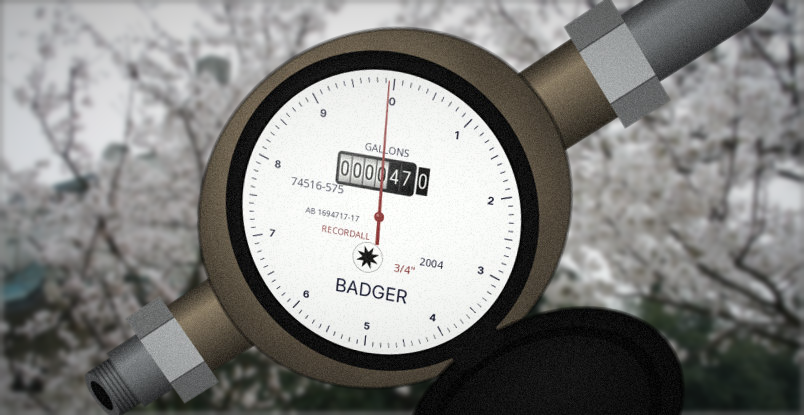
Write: 469.9 gal
